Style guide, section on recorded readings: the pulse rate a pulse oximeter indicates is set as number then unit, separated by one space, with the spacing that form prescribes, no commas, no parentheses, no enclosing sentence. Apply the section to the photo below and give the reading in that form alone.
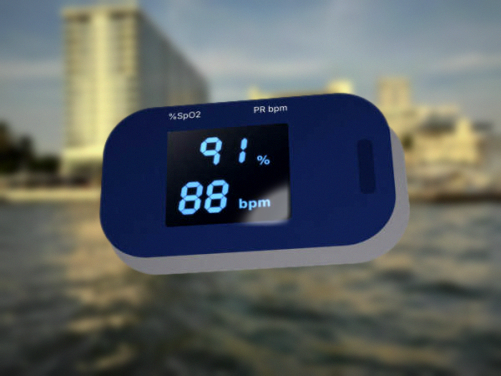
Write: 88 bpm
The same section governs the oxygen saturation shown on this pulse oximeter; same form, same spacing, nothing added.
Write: 91 %
